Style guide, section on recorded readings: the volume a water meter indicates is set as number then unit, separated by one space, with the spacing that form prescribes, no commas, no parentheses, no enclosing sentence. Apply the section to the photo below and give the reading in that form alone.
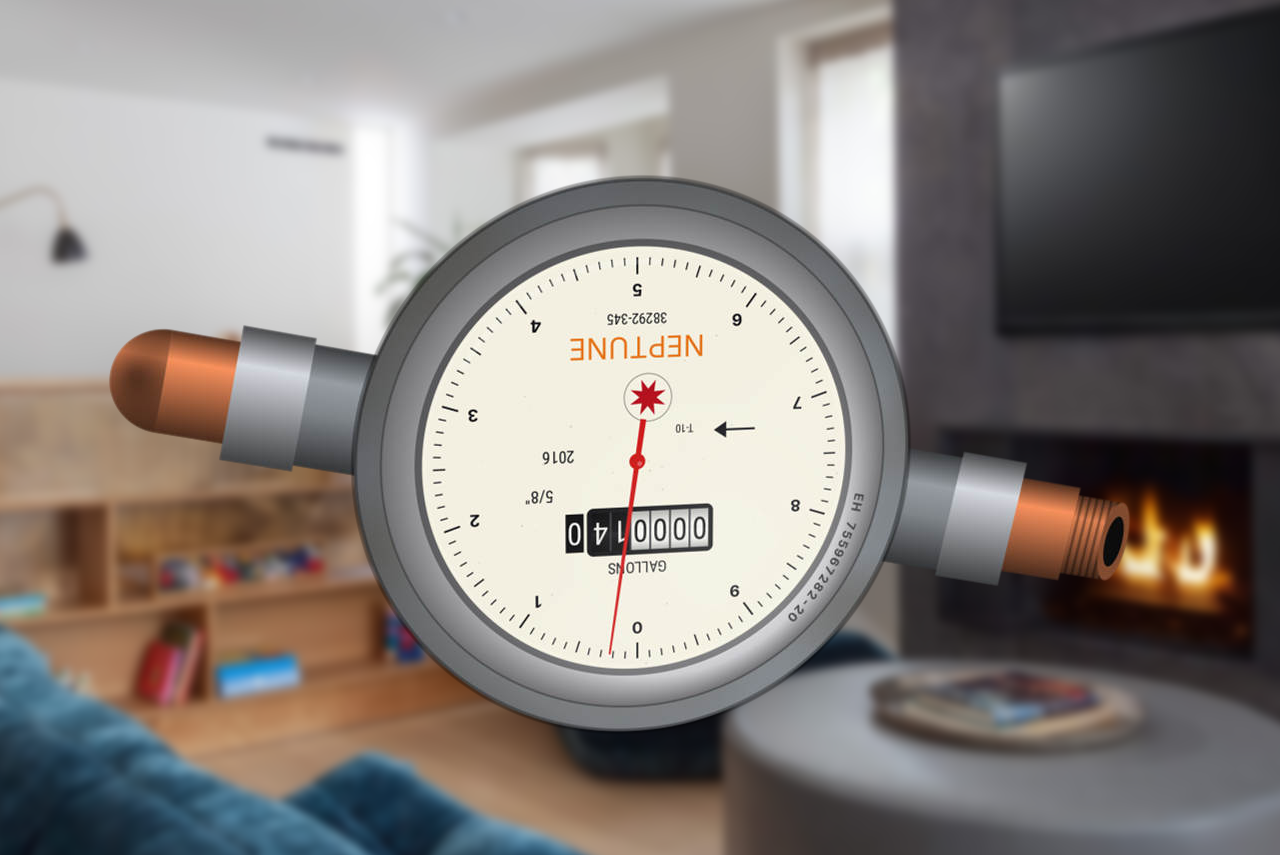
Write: 140.2 gal
